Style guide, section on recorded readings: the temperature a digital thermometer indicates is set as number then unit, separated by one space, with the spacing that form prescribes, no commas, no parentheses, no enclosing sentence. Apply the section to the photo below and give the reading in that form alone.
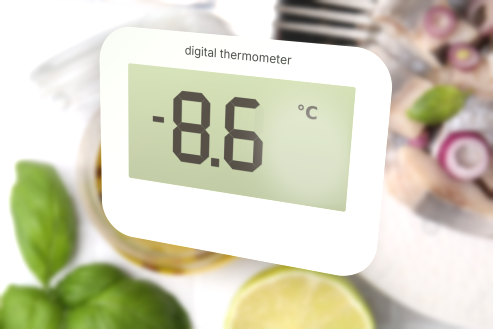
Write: -8.6 °C
